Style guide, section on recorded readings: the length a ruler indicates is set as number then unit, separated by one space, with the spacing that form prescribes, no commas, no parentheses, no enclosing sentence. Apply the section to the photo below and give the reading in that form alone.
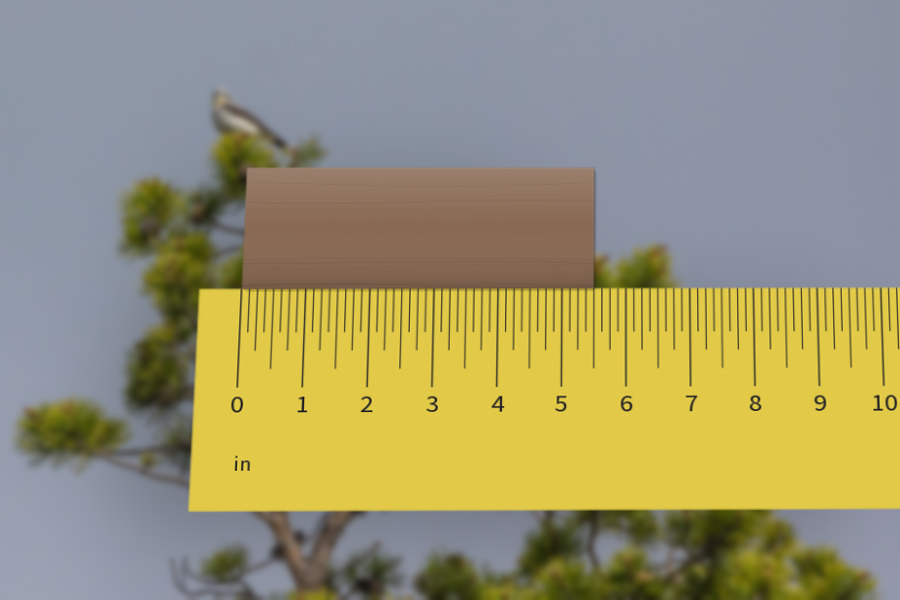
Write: 5.5 in
